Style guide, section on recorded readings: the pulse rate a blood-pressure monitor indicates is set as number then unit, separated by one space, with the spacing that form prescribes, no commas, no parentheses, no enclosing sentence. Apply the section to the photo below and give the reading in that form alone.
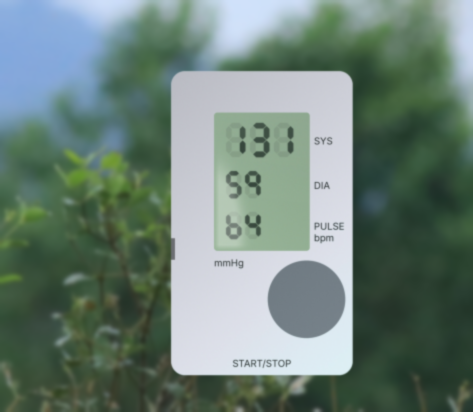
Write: 64 bpm
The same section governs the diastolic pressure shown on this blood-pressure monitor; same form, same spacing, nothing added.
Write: 59 mmHg
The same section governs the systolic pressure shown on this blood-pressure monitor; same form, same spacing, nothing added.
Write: 131 mmHg
